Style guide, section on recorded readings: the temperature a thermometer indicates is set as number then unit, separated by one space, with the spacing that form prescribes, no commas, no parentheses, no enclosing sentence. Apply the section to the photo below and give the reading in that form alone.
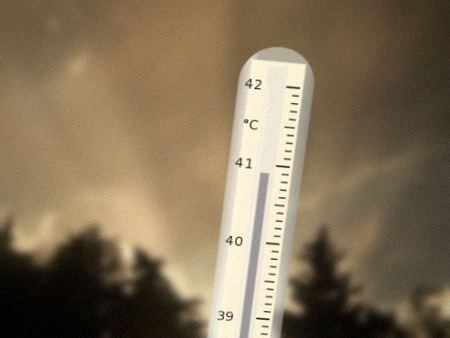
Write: 40.9 °C
